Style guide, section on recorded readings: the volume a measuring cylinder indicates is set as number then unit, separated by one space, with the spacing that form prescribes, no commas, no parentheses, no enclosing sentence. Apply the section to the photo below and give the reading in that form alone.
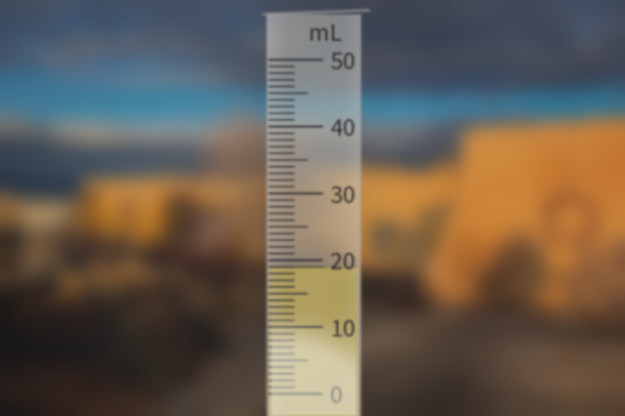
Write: 19 mL
